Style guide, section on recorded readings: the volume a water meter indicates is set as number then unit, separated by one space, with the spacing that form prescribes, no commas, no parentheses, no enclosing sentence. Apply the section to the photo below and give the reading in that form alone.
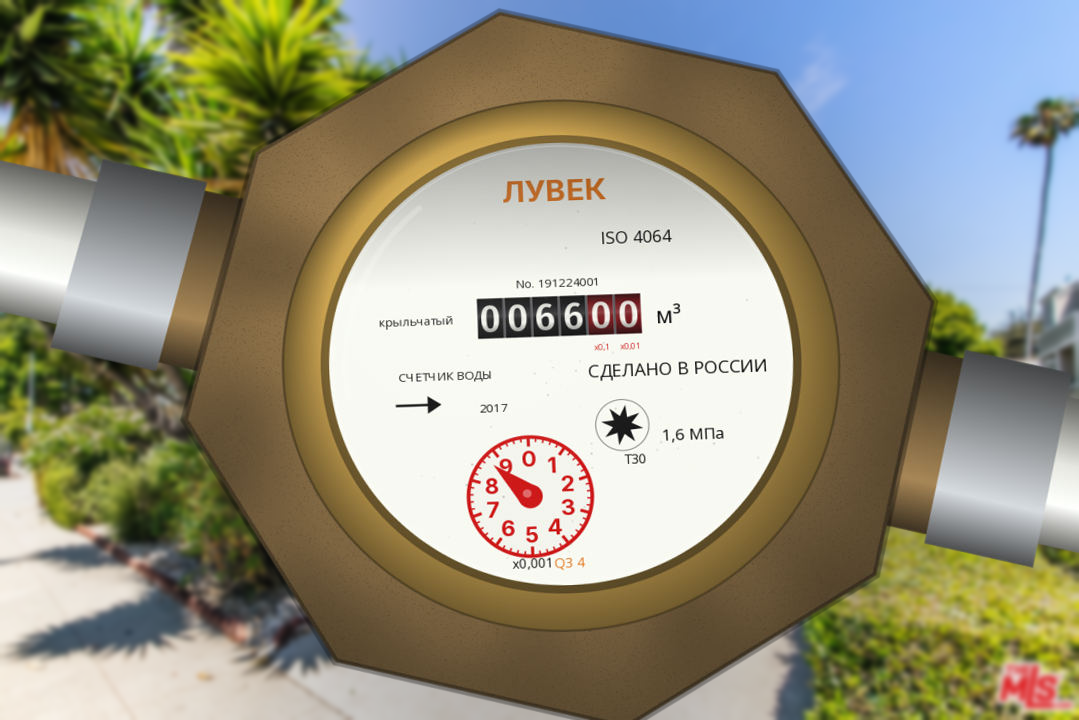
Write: 66.008 m³
